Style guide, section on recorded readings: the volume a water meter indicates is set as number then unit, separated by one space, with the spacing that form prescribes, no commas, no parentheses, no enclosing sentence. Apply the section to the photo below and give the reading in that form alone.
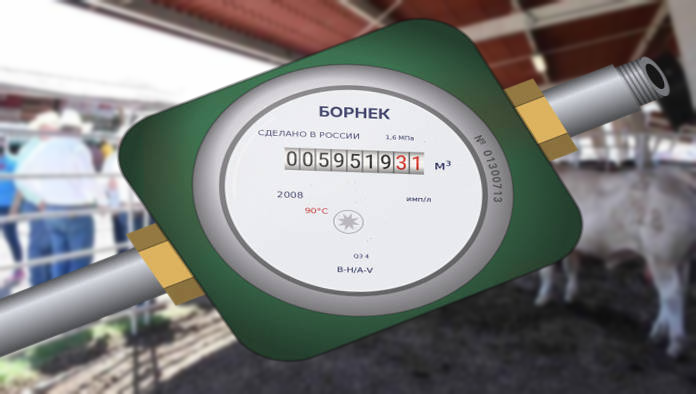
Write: 59519.31 m³
